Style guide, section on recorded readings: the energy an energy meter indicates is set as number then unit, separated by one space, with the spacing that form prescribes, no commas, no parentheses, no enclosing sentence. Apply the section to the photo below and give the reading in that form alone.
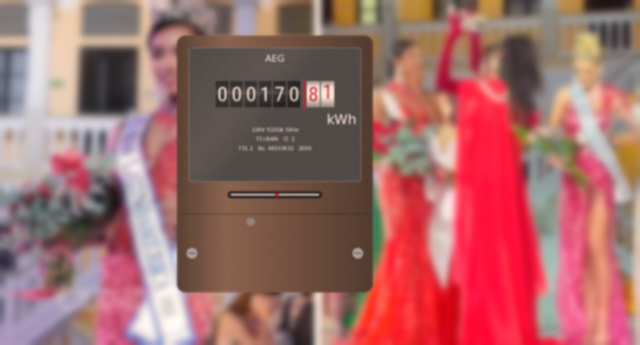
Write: 170.81 kWh
